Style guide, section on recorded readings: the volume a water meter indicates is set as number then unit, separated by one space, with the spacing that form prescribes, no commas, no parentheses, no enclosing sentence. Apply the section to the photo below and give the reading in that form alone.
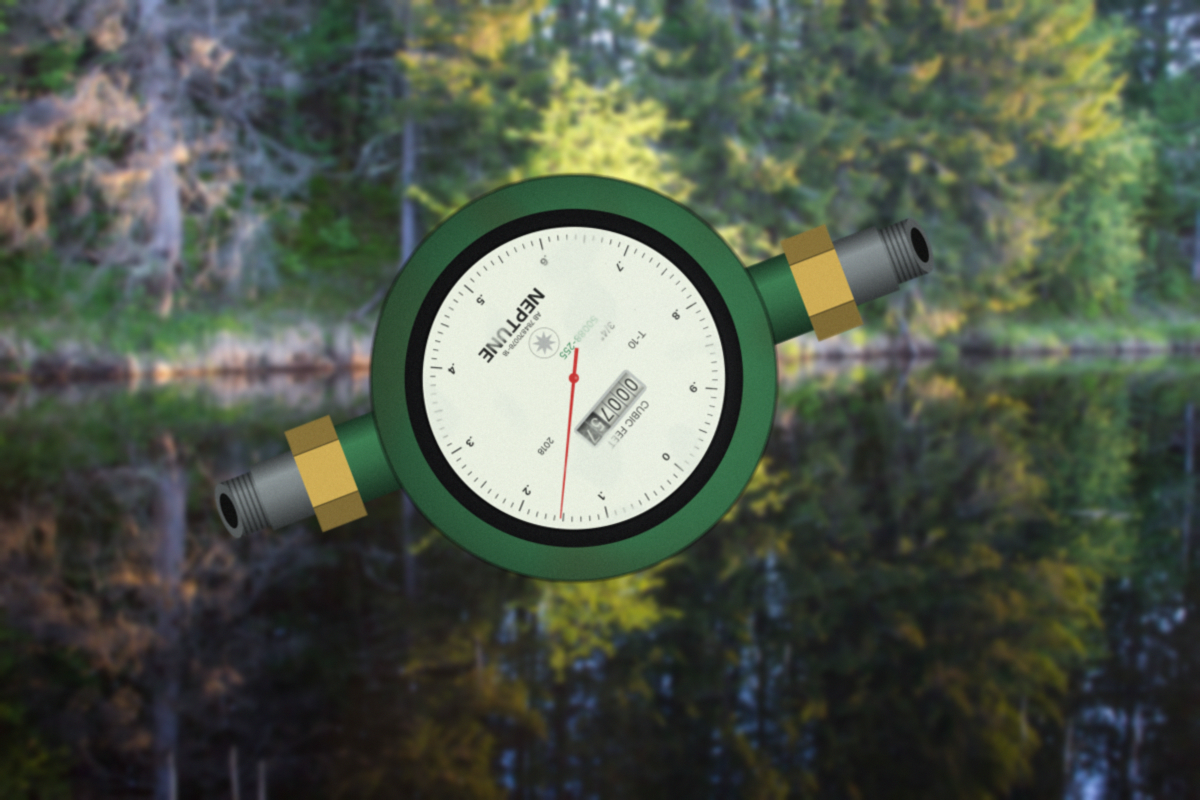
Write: 757.15 ft³
